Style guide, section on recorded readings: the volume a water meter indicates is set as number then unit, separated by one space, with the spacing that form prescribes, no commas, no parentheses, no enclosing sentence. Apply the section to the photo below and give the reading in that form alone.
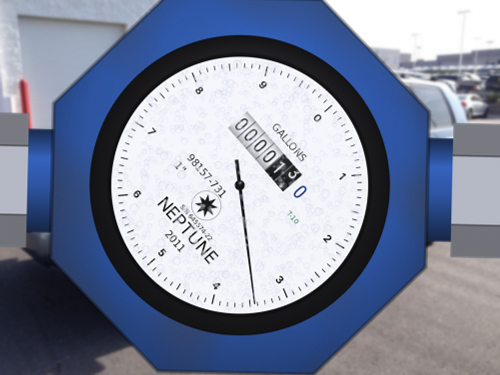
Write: 133.4 gal
